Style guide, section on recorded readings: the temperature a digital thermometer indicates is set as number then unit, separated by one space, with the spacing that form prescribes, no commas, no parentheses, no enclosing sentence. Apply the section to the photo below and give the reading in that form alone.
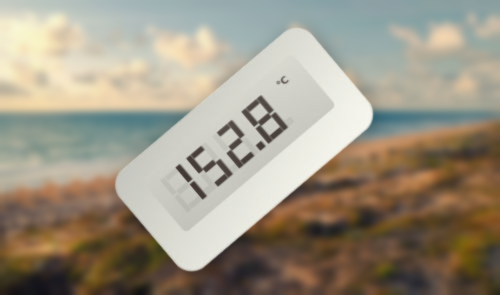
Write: 152.8 °C
